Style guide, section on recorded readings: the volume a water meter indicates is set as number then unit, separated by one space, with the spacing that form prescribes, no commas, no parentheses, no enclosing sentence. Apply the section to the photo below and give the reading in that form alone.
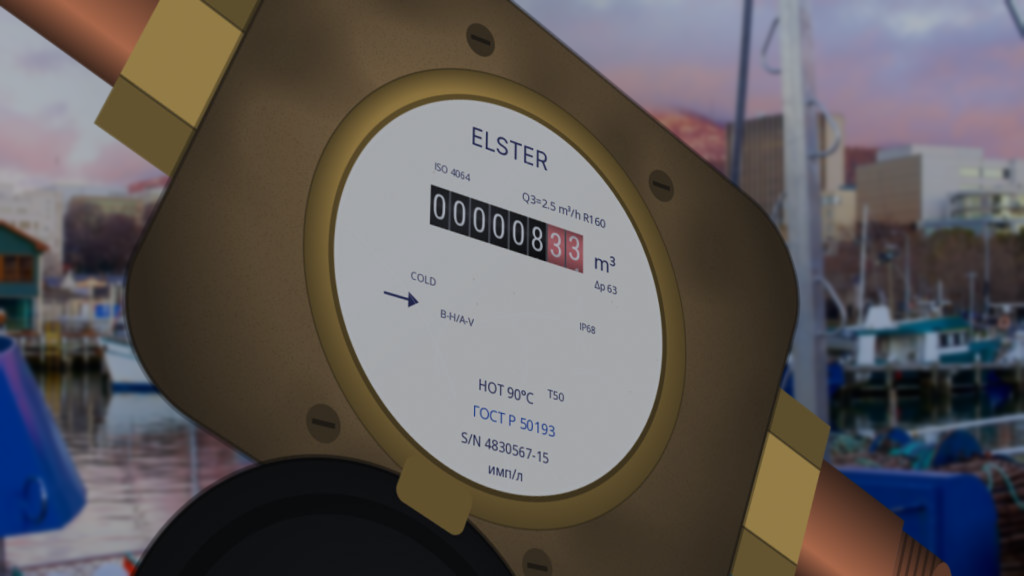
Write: 8.33 m³
